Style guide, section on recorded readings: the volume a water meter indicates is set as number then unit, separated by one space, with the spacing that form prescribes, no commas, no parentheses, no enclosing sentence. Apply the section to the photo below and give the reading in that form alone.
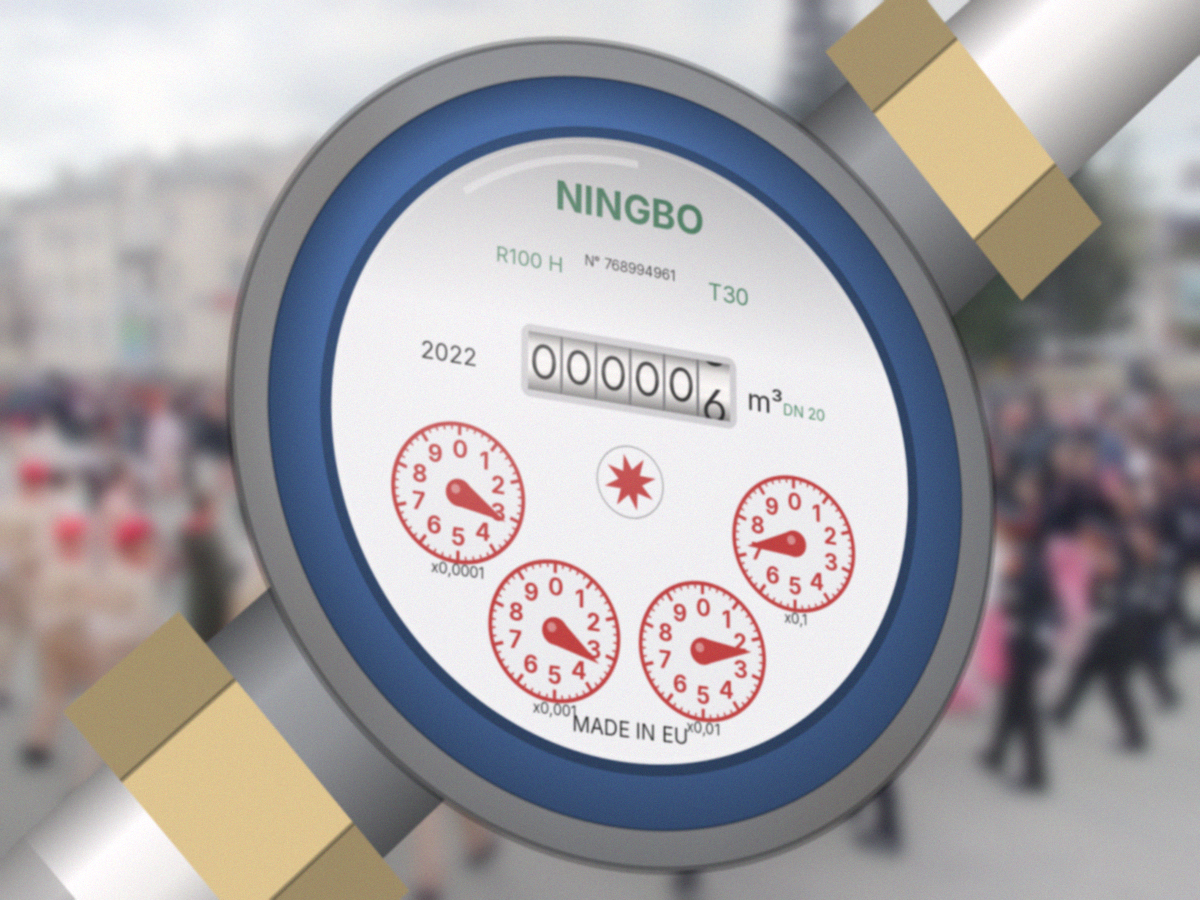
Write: 5.7233 m³
